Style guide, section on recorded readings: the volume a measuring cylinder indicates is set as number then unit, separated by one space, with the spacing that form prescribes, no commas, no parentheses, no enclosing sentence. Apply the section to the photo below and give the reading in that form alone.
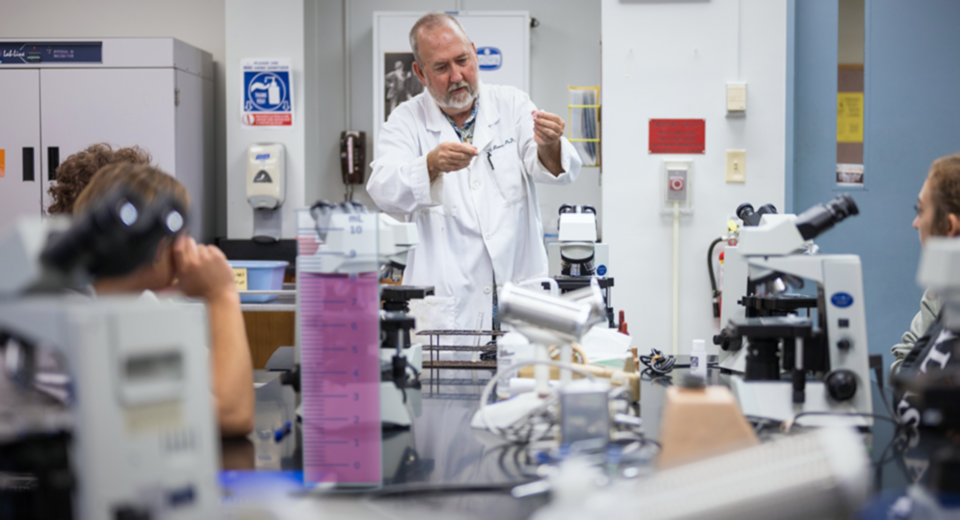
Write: 8 mL
